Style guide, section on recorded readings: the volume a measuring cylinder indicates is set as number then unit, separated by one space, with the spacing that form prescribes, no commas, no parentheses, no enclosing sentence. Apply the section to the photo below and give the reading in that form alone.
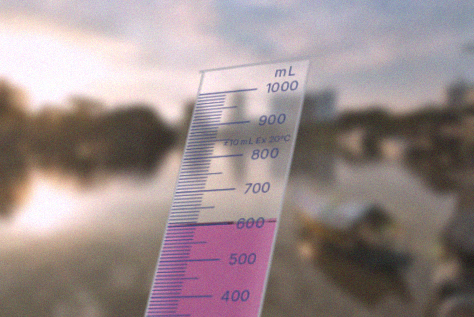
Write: 600 mL
